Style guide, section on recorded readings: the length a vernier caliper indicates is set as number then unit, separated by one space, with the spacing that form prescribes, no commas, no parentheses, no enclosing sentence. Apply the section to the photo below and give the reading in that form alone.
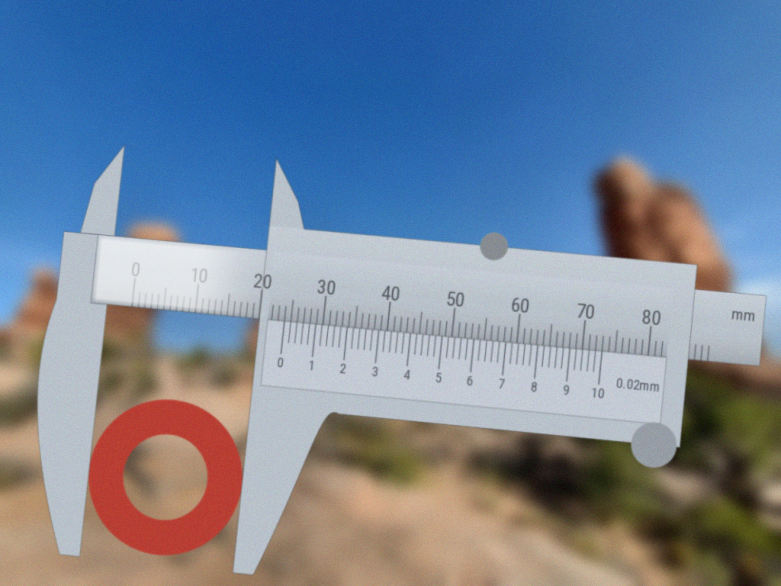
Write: 24.0 mm
